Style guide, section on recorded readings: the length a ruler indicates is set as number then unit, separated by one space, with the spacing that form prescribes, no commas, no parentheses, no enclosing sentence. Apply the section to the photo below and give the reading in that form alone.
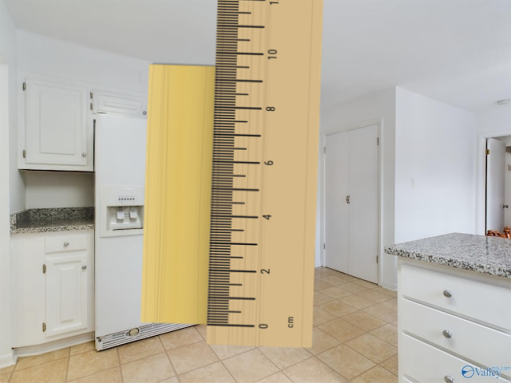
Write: 9.5 cm
